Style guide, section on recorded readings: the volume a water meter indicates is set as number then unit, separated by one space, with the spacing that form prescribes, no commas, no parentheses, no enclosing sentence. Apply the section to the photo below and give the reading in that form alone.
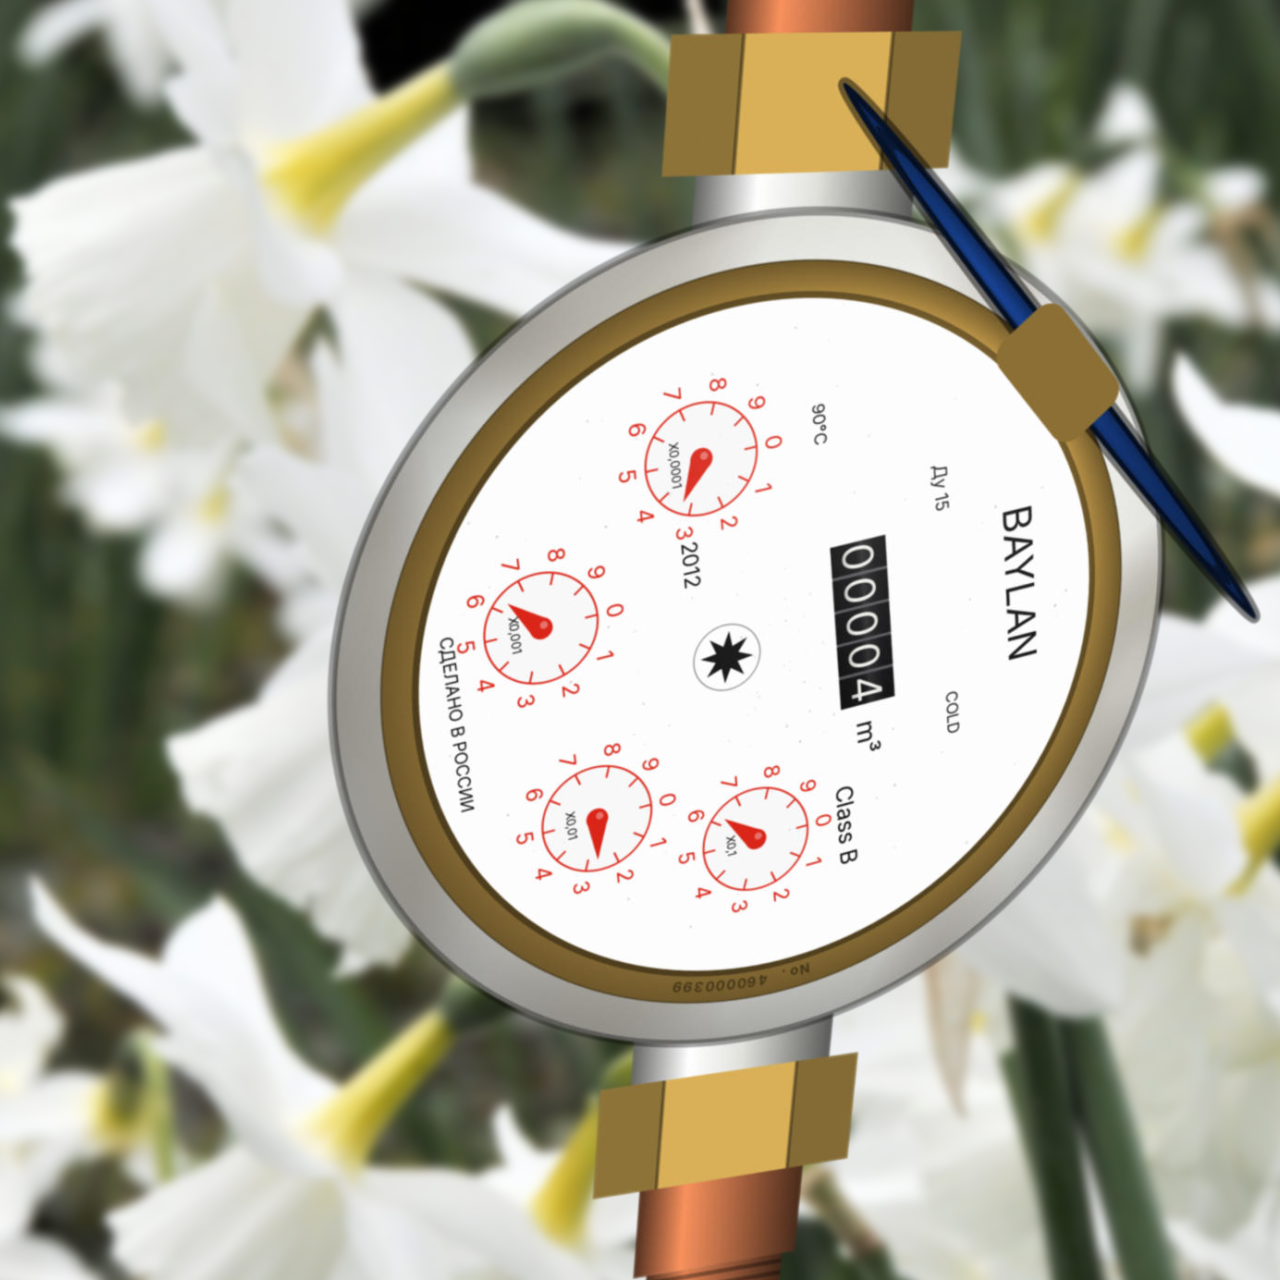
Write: 4.6263 m³
